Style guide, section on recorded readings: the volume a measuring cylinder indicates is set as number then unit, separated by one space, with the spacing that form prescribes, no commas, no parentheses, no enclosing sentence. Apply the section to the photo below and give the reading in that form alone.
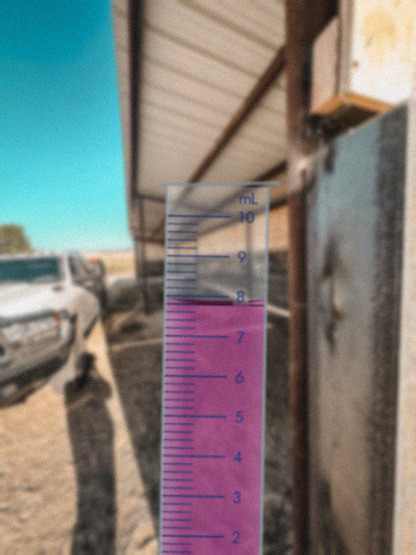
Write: 7.8 mL
